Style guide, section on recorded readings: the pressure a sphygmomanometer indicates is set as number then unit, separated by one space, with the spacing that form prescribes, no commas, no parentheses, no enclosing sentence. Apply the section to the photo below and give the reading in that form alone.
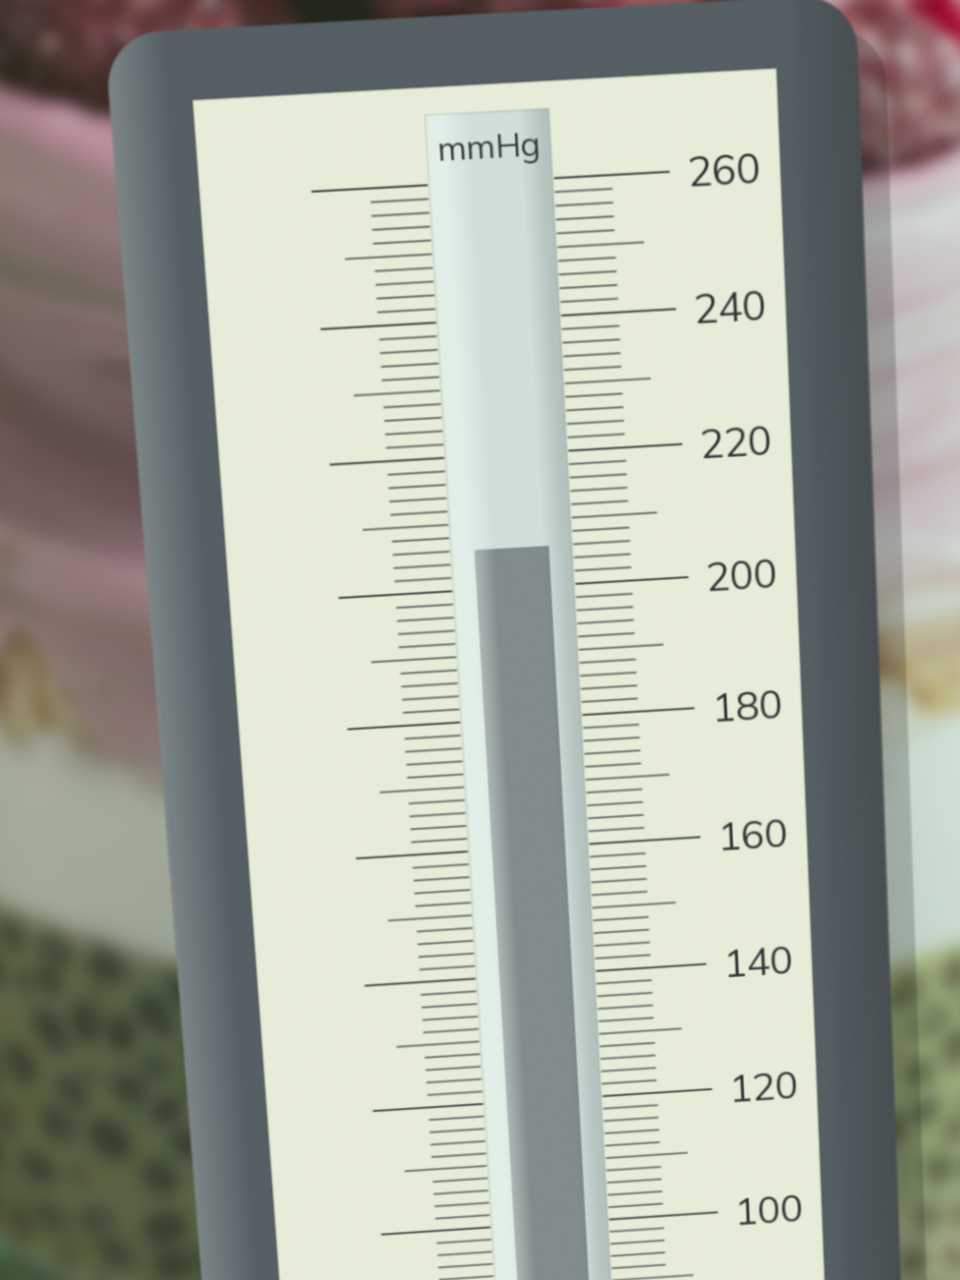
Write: 206 mmHg
